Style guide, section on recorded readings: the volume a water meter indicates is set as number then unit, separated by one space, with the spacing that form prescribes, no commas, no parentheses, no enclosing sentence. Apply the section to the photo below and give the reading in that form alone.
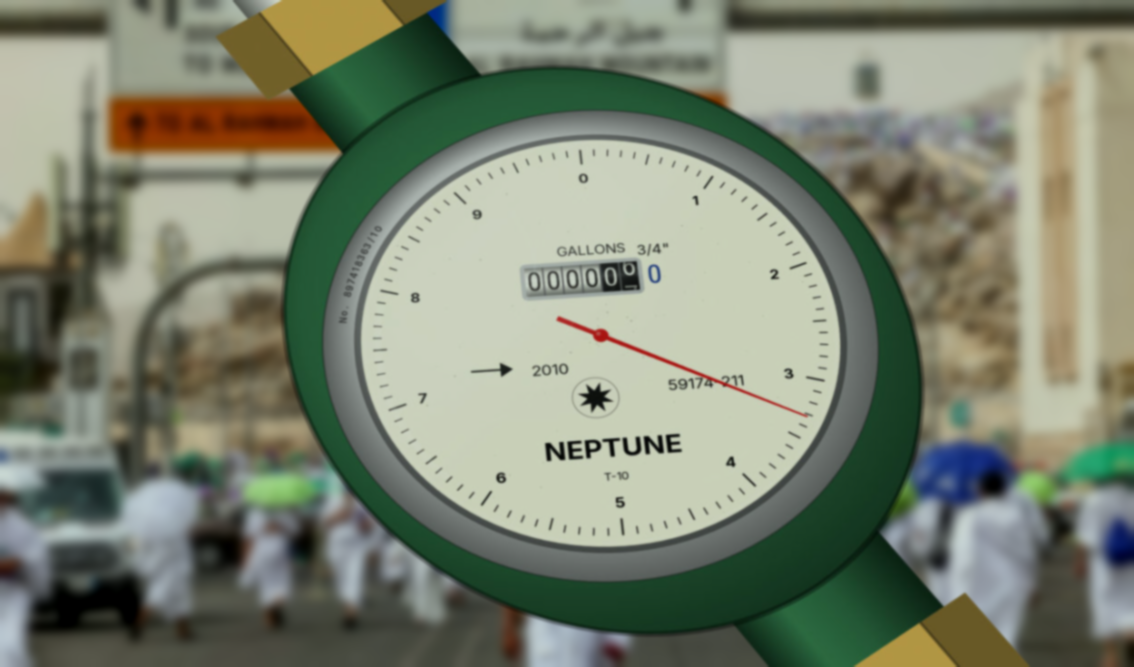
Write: 63.3 gal
